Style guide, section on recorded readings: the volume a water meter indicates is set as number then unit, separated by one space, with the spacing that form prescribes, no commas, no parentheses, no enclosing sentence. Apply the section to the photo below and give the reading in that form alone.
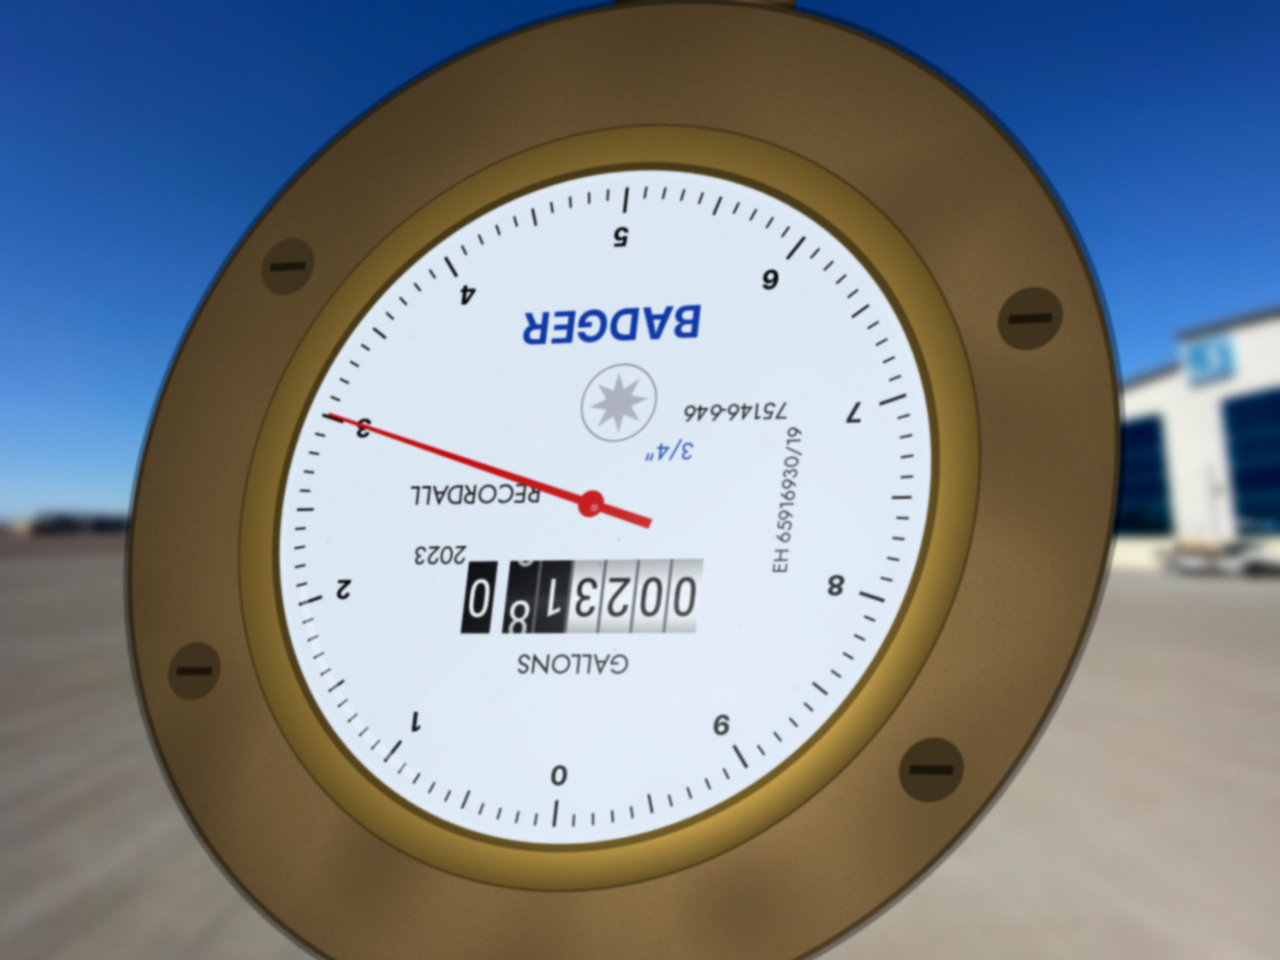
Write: 23183.0 gal
